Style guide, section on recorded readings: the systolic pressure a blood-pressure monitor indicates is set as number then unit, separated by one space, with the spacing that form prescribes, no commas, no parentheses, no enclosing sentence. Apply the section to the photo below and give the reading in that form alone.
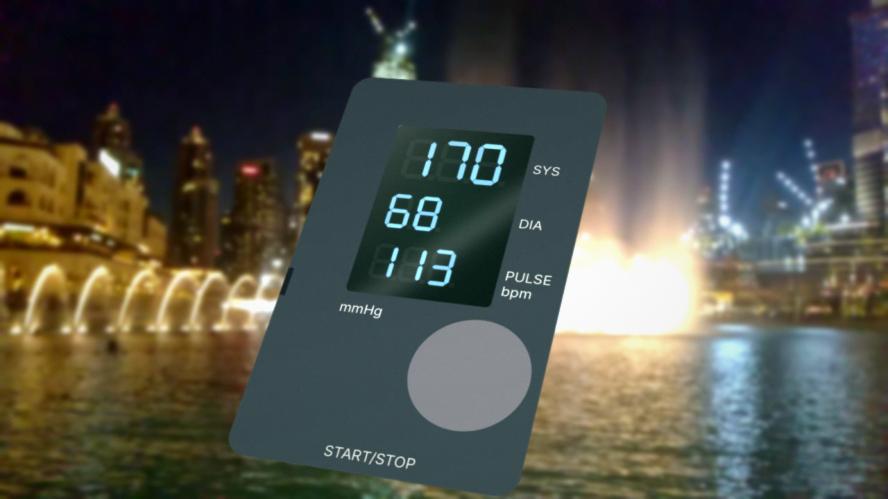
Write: 170 mmHg
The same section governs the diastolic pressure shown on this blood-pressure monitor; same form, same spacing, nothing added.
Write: 68 mmHg
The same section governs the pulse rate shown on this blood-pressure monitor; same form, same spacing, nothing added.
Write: 113 bpm
